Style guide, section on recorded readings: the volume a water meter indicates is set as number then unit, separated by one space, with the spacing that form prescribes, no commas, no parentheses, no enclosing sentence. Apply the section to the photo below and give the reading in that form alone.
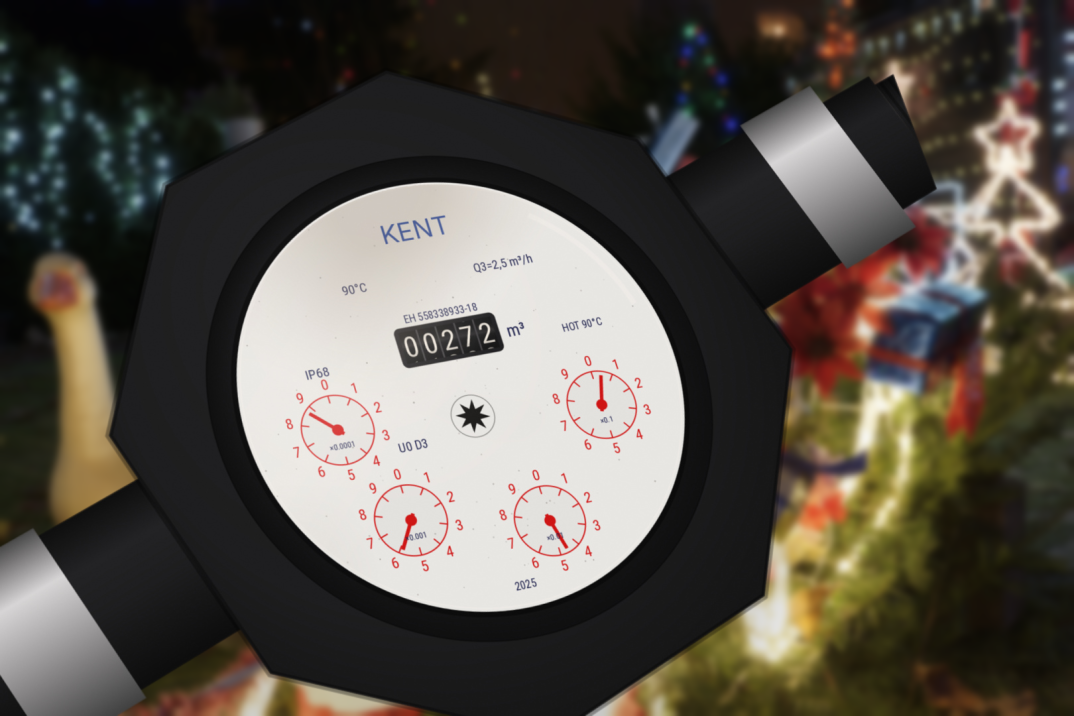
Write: 272.0458 m³
